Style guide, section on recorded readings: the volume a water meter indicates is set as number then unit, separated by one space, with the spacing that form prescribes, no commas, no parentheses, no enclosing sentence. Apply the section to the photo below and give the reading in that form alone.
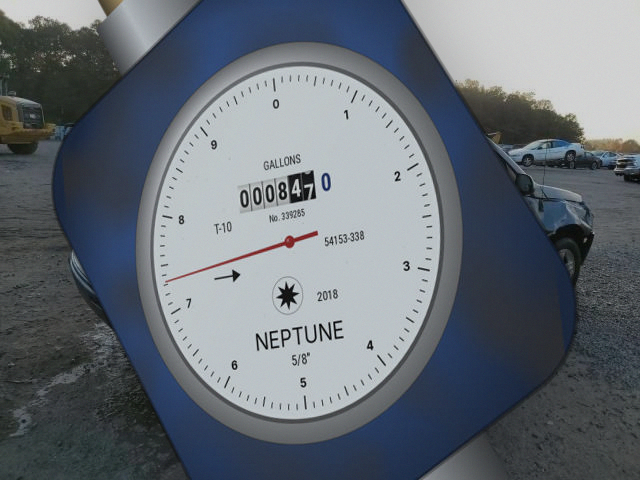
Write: 8467.3 gal
